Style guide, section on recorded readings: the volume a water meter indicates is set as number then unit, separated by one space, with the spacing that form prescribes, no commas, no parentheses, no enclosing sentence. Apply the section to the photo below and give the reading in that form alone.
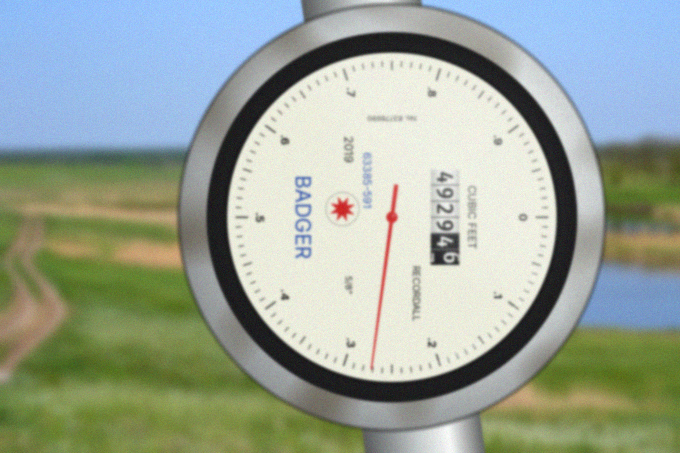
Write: 492946.27 ft³
